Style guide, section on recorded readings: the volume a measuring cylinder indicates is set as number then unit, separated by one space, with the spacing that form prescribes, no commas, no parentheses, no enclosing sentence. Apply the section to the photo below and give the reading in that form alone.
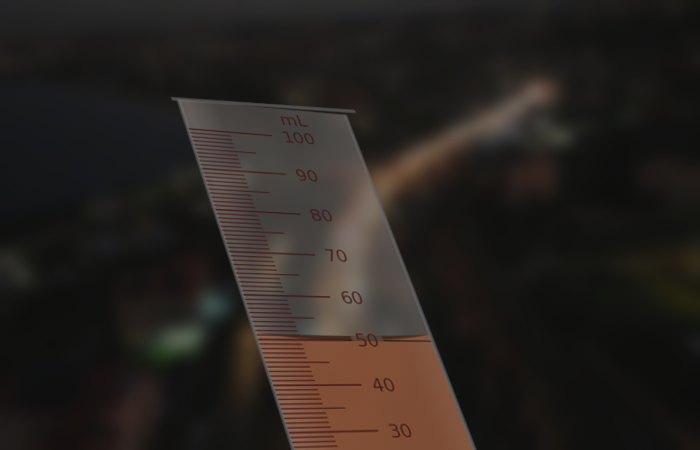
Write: 50 mL
